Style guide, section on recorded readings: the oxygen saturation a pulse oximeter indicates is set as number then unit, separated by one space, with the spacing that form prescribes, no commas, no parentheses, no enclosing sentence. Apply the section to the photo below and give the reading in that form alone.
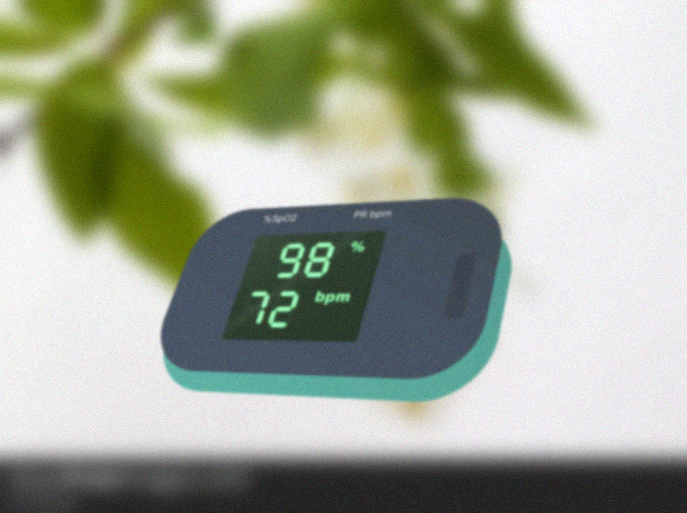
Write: 98 %
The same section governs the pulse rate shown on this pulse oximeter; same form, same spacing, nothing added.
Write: 72 bpm
